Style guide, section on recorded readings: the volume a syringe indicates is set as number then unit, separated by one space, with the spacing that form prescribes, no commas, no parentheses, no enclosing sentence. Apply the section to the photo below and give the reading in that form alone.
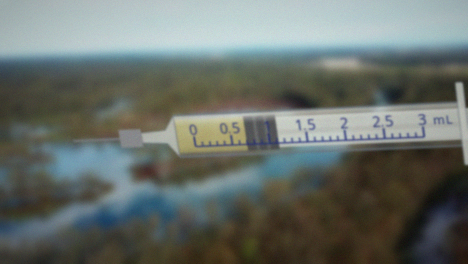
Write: 0.7 mL
